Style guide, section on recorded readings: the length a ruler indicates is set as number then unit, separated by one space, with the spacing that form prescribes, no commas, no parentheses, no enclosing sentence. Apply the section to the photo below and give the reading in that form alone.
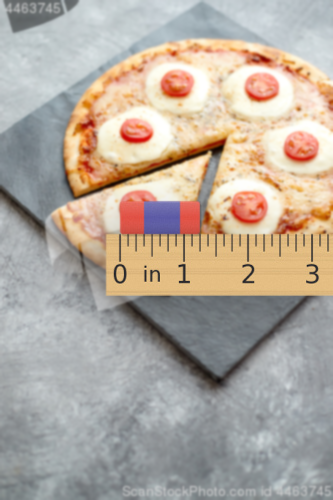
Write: 1.25 in
